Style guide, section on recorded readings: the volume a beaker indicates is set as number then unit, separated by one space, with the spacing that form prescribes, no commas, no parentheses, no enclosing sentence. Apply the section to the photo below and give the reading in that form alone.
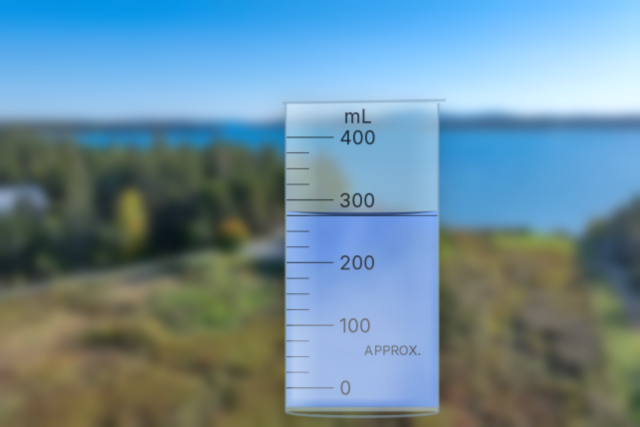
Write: 275 mL
